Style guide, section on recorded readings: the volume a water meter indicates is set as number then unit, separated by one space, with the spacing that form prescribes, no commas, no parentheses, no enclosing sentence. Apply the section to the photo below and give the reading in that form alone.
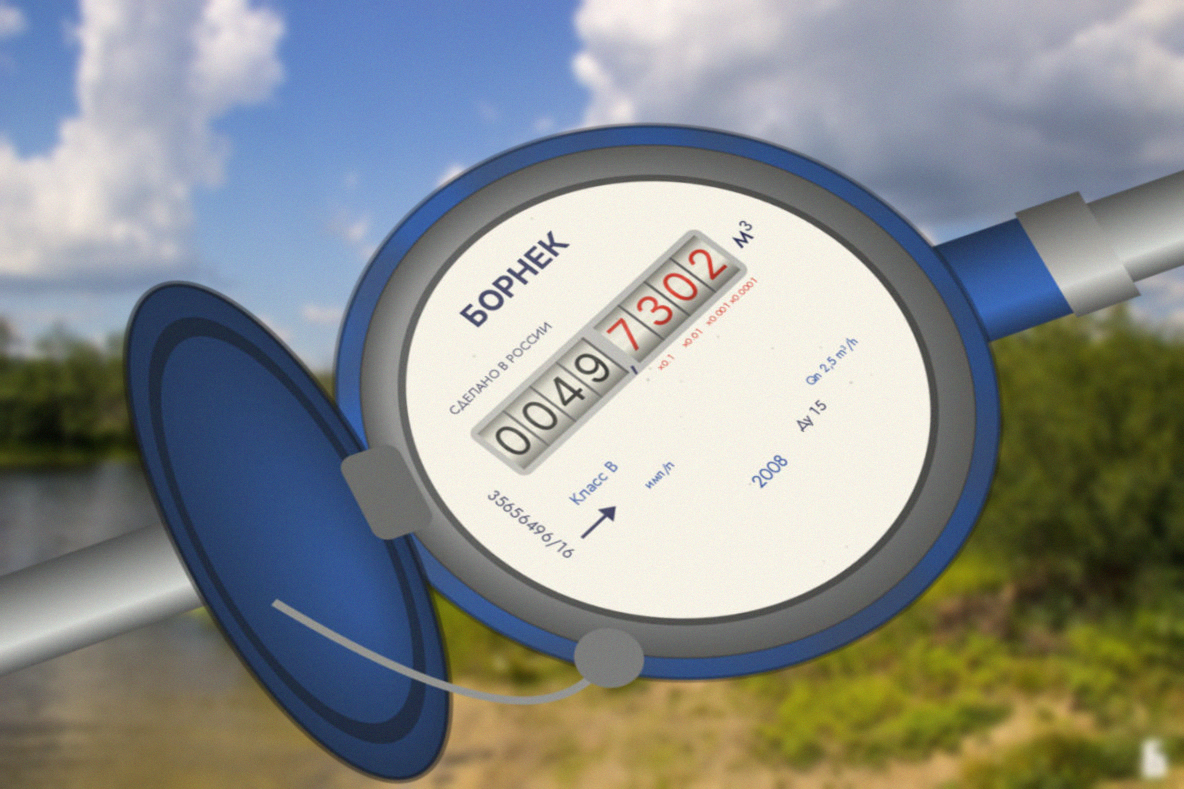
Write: 49.7302 m³
